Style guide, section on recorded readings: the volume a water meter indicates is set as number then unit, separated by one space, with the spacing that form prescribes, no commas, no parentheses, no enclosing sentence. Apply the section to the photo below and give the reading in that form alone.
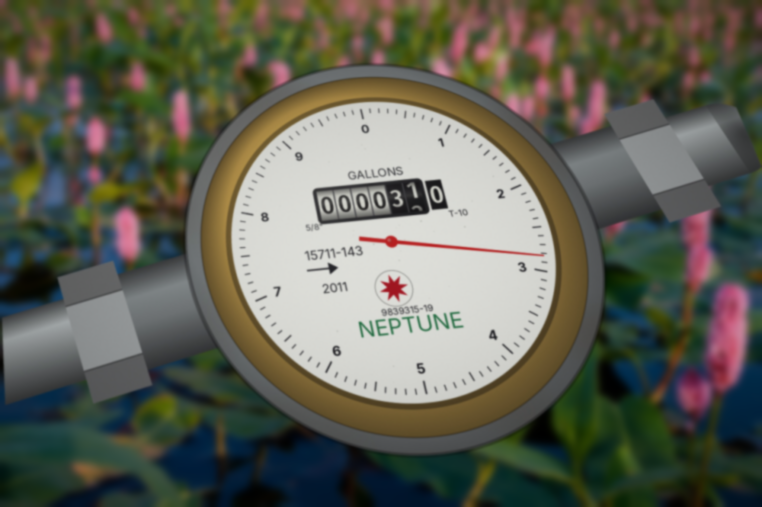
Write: 312.8 gal
